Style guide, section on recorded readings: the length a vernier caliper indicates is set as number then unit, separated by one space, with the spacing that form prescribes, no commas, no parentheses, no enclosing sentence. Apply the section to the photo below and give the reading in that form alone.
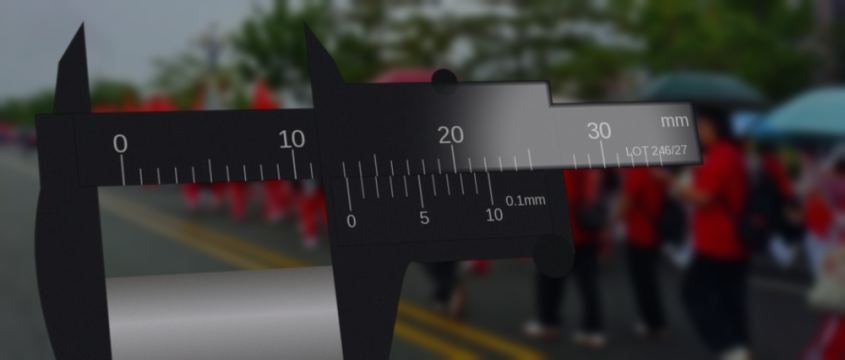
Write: 13.1 mm
